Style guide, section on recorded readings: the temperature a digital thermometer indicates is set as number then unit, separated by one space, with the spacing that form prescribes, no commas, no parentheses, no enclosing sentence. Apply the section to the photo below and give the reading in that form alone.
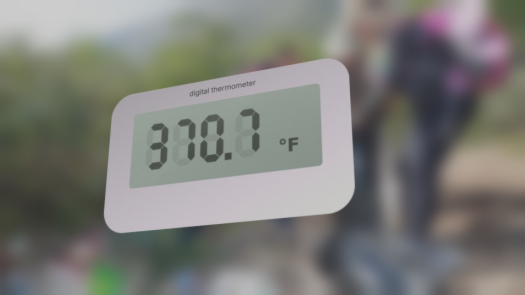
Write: 370.7 °F
